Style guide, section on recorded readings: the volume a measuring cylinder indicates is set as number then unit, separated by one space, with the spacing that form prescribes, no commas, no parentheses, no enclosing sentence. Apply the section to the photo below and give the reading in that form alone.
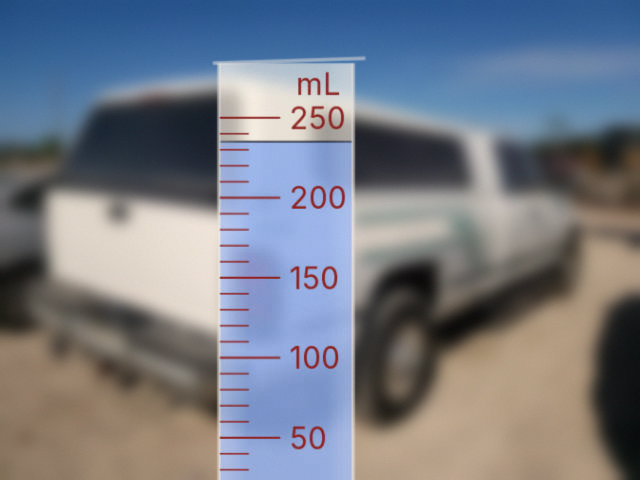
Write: 235 mL
